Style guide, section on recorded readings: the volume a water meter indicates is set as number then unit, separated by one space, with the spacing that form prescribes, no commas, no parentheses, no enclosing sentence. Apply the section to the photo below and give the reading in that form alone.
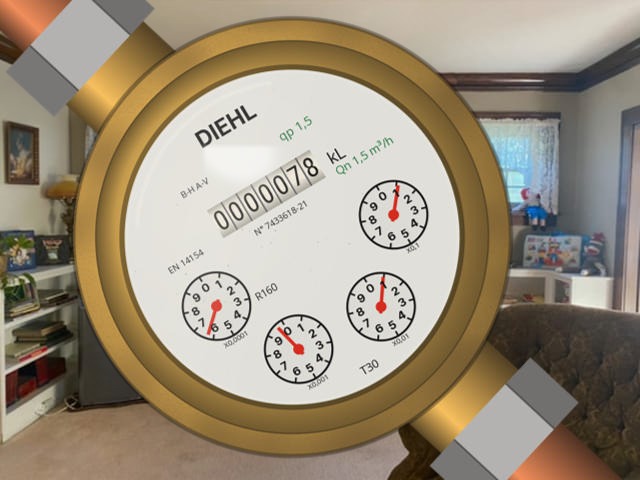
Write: 78.1096 kL
